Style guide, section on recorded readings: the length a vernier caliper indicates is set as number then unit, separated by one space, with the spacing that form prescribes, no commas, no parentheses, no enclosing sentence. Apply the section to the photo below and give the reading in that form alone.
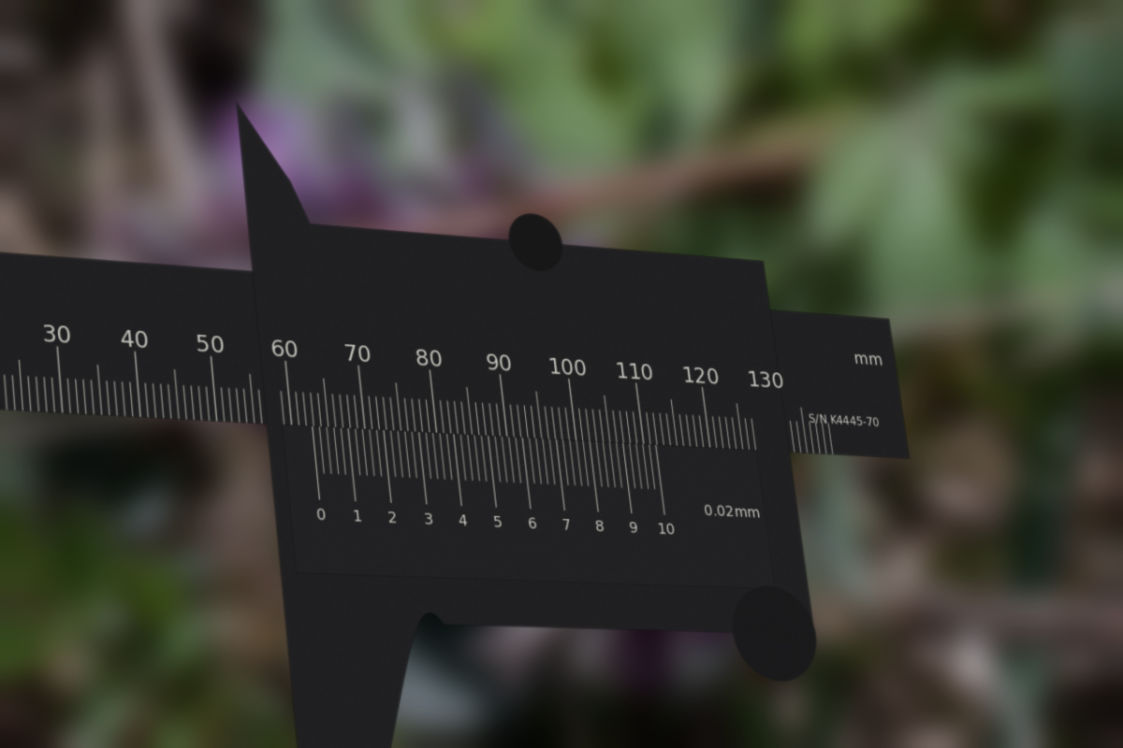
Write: 62.8 mm
